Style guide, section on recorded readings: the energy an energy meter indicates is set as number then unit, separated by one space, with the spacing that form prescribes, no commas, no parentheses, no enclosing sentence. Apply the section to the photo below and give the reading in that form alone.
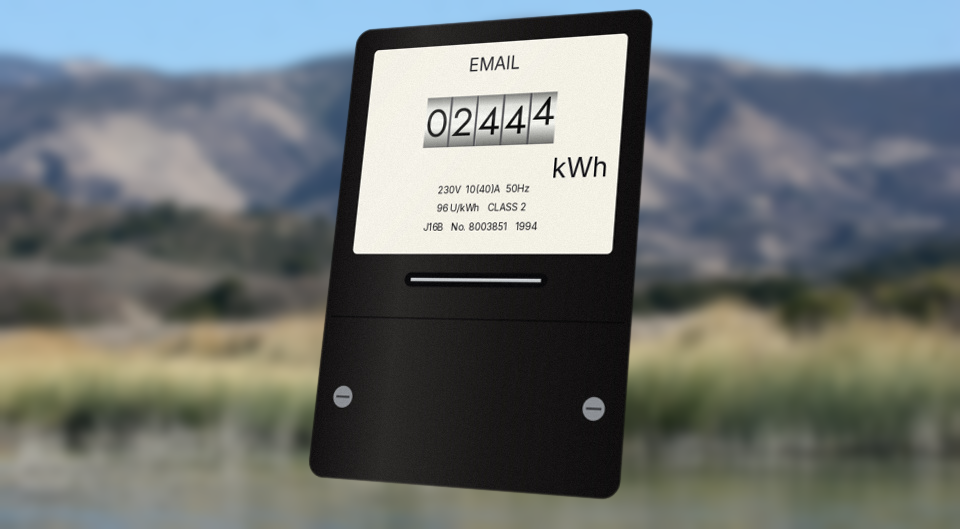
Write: 2444 kWh
